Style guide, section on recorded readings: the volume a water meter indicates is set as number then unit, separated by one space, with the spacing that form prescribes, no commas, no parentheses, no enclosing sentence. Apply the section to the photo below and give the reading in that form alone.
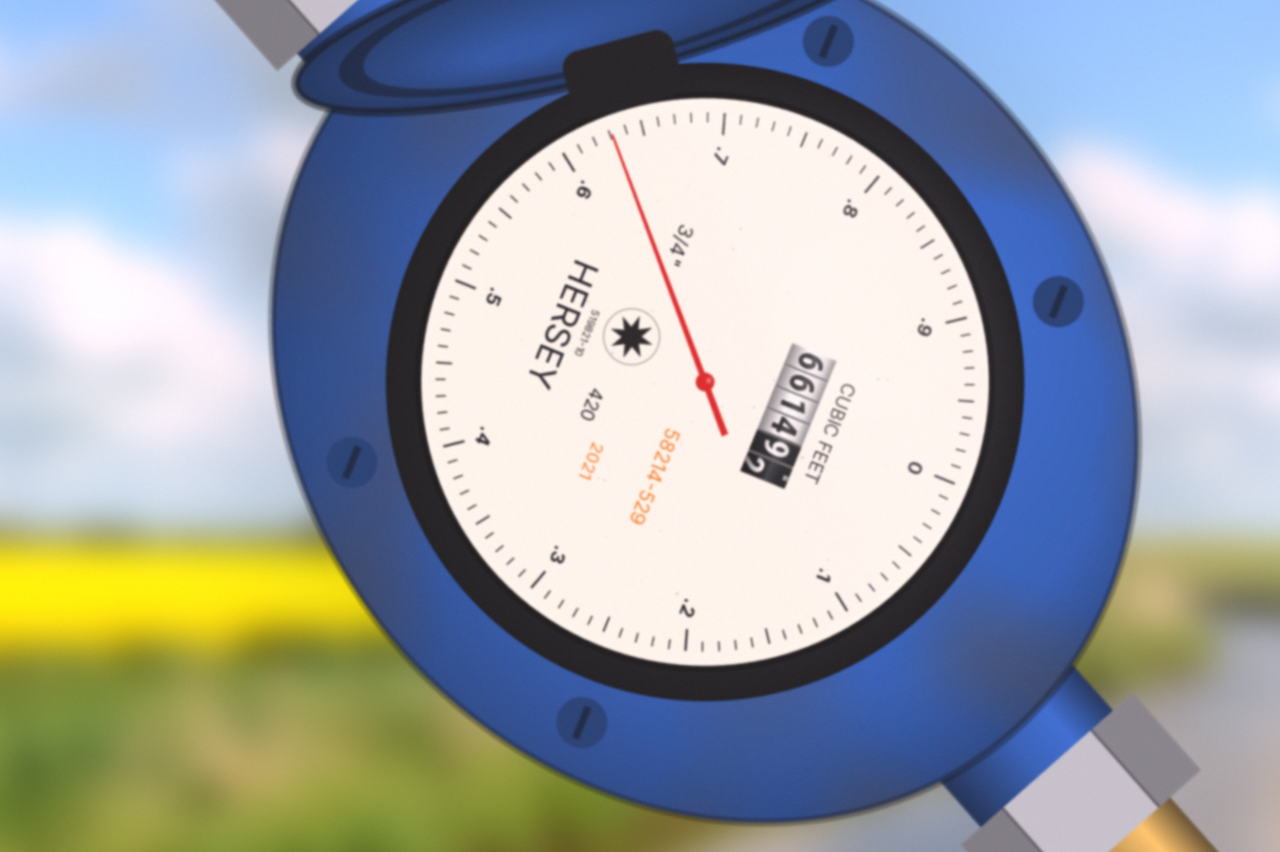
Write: 661491.63 ft³
